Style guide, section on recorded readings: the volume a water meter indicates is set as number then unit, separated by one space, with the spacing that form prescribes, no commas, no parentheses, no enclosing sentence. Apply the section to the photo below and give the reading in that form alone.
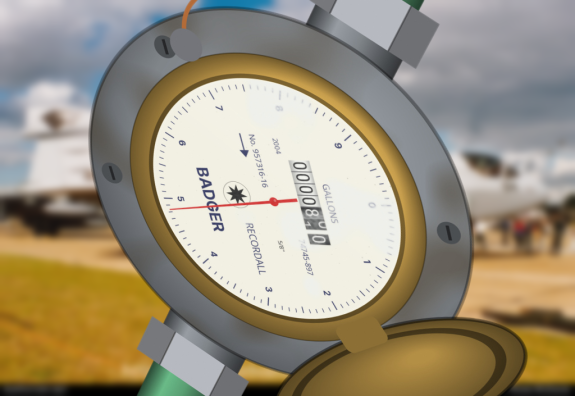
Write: 804.8 gal
